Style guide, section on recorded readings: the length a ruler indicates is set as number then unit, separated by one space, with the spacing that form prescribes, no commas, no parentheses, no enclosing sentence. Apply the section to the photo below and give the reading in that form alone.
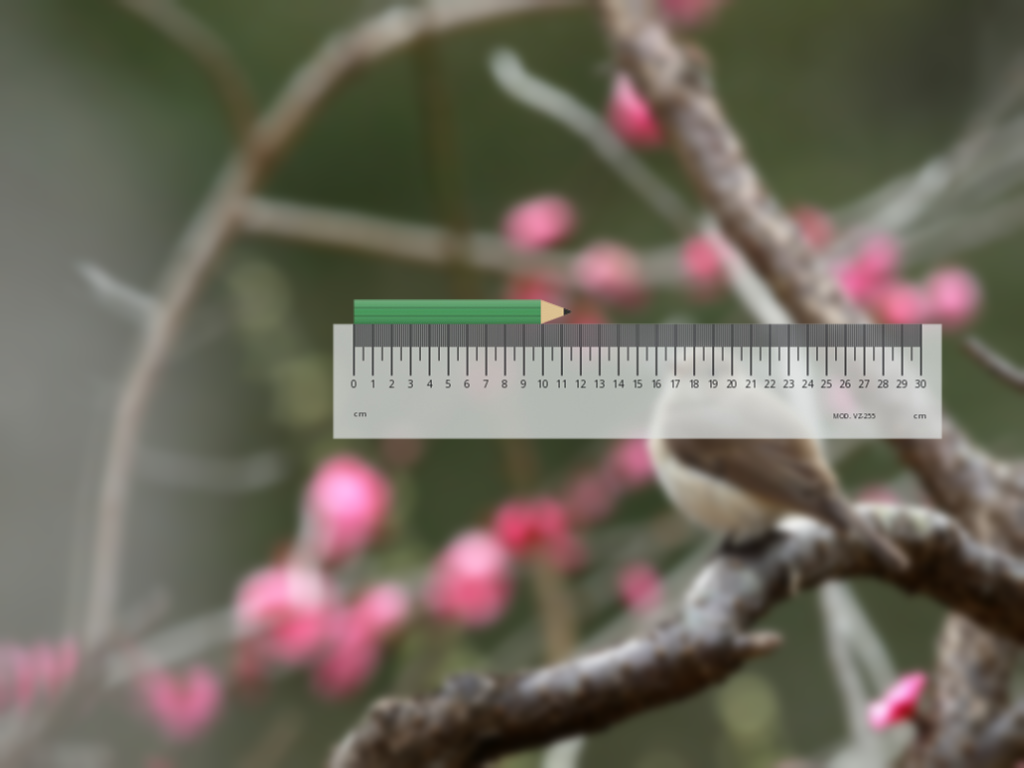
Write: 11.5 cm
